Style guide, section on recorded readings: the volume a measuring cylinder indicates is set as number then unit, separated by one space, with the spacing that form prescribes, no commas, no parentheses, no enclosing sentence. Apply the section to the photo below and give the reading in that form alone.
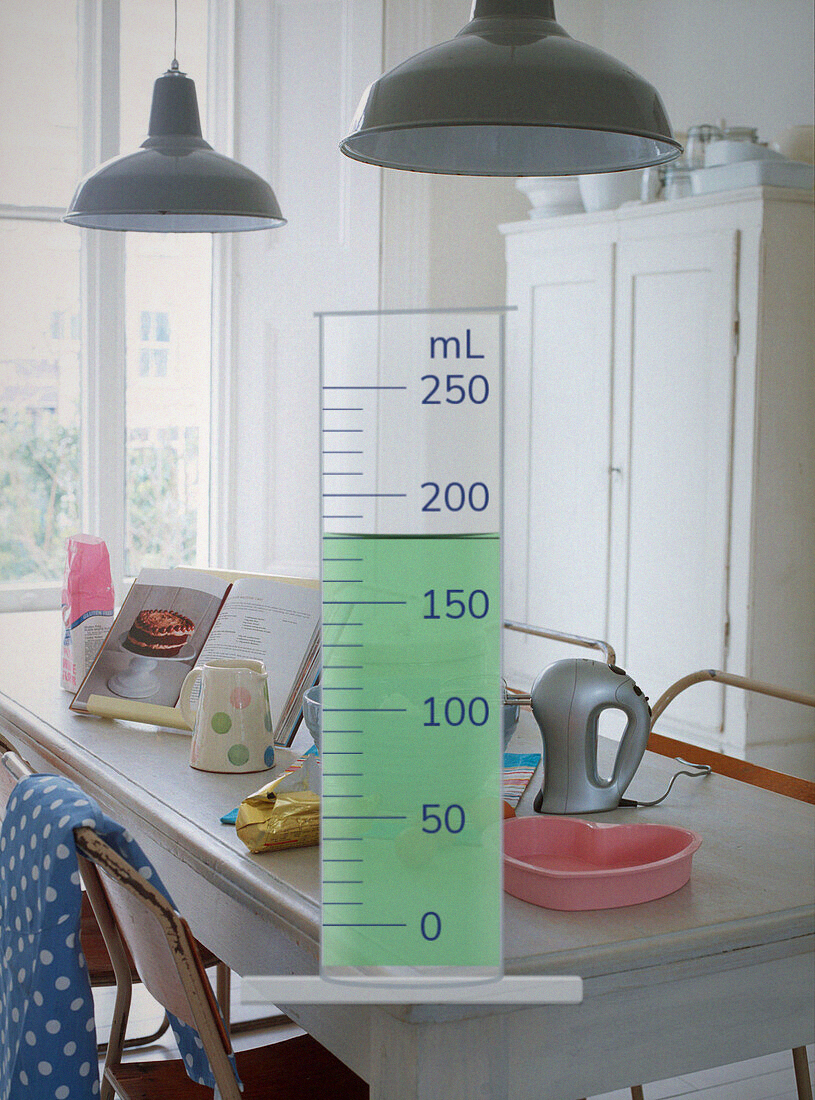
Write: 180 mL
